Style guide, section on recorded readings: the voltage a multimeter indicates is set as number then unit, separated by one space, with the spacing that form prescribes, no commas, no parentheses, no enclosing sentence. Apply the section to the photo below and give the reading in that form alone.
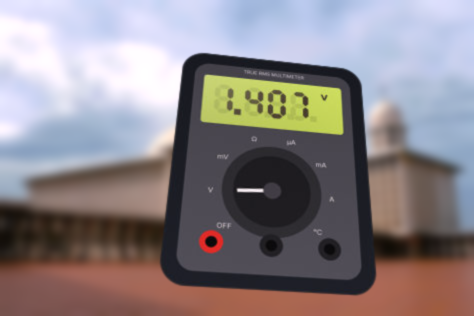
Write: 1.407 V
